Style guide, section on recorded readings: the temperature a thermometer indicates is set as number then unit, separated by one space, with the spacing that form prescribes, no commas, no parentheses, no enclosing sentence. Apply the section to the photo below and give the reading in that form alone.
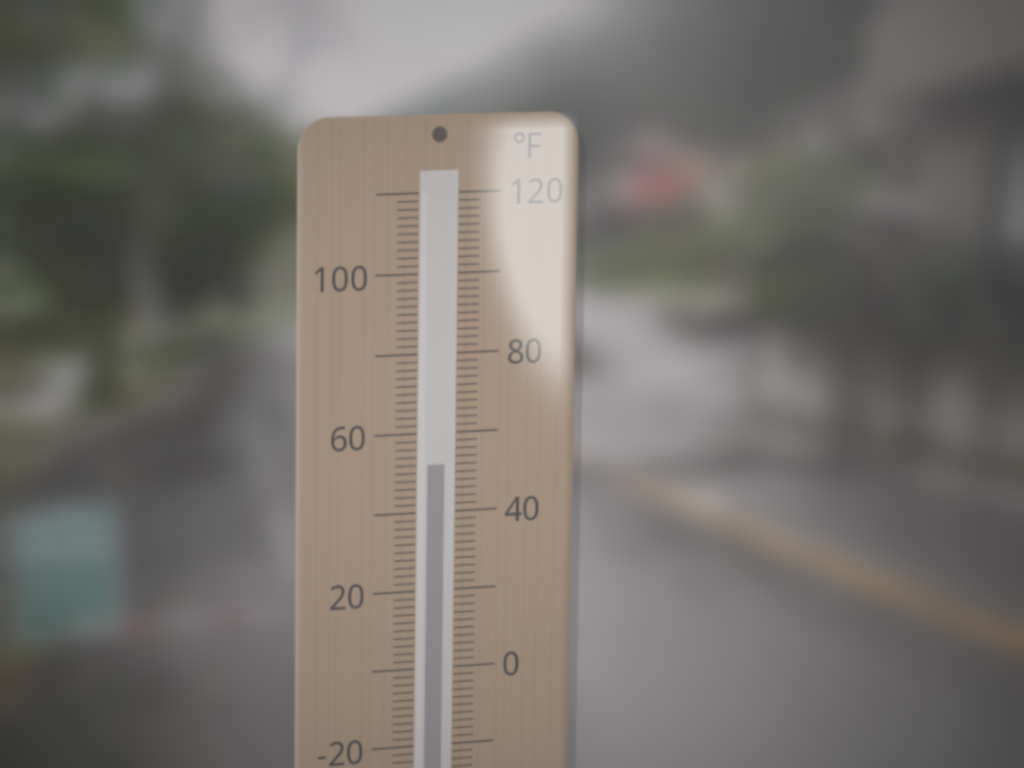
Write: 52 °F
